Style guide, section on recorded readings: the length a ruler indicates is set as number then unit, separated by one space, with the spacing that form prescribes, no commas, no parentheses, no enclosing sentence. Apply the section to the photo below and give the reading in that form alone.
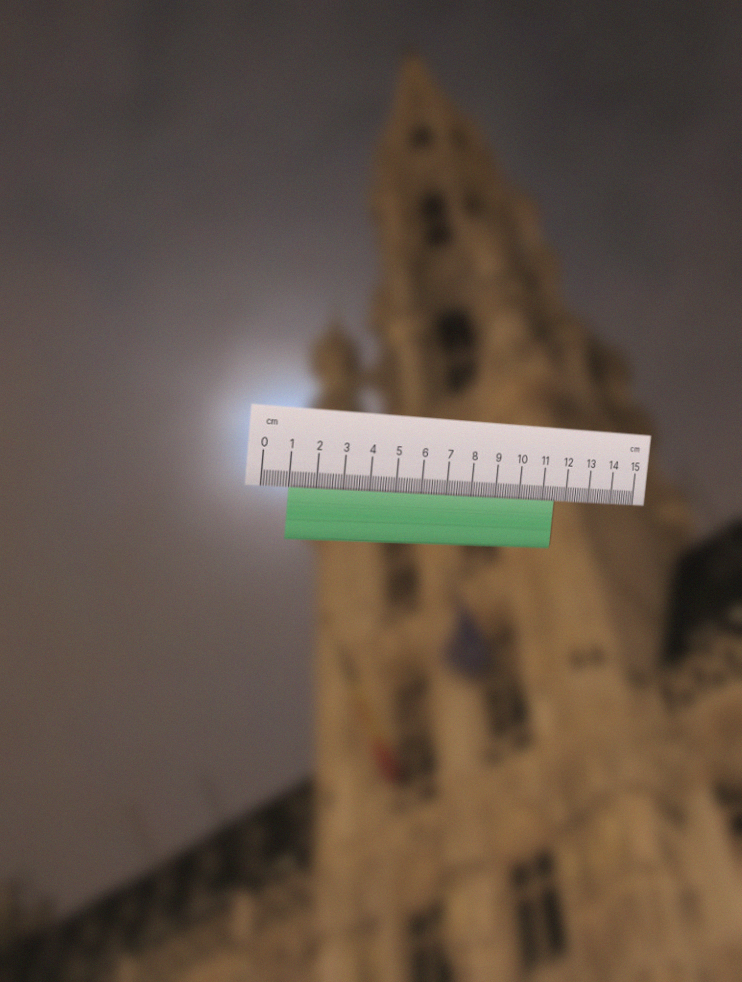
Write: 10.5 cm
